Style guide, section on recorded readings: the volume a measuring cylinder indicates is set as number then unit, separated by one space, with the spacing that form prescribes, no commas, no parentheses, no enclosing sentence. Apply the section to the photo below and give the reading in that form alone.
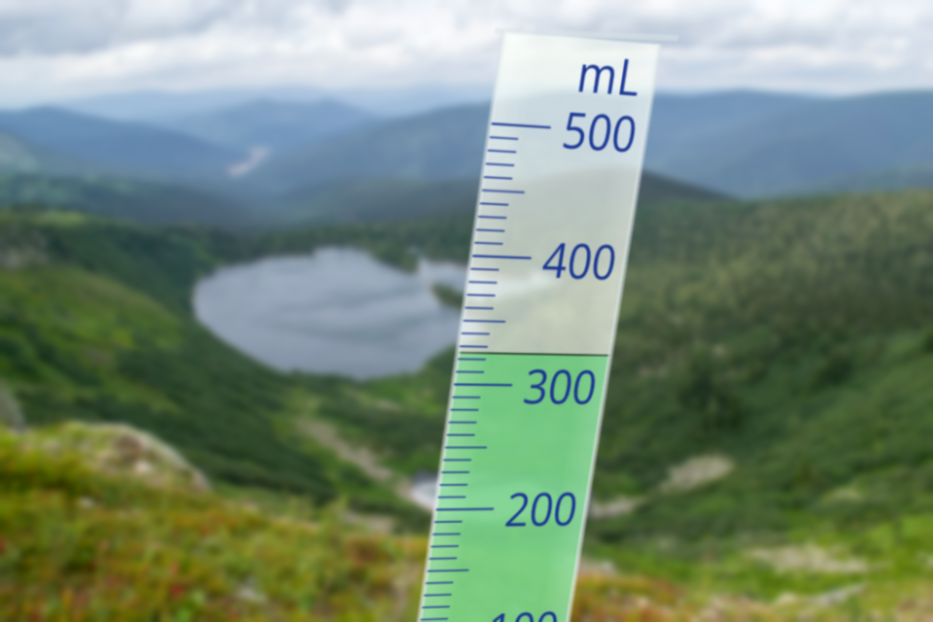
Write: 325 mL
